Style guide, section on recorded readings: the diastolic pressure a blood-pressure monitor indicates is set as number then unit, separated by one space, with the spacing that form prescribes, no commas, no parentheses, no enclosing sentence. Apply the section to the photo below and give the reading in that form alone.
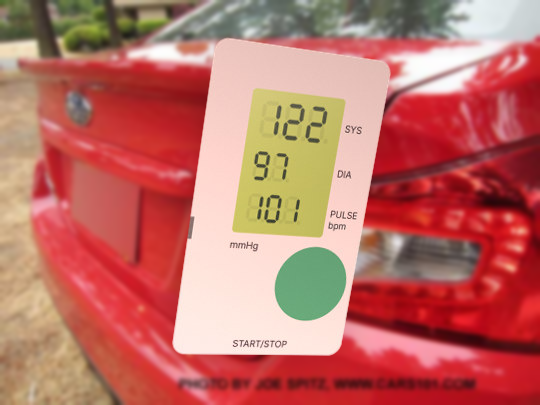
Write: 97 mmHg
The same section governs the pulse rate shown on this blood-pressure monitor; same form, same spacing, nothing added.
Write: 101 bpm
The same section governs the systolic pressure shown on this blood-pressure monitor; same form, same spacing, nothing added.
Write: 122 mmHg
